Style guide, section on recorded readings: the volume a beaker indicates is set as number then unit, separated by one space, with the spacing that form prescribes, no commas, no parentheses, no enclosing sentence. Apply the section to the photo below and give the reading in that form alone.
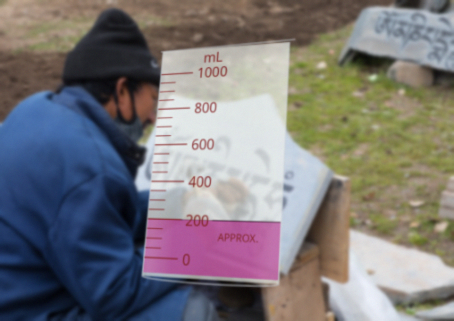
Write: 200 mL
